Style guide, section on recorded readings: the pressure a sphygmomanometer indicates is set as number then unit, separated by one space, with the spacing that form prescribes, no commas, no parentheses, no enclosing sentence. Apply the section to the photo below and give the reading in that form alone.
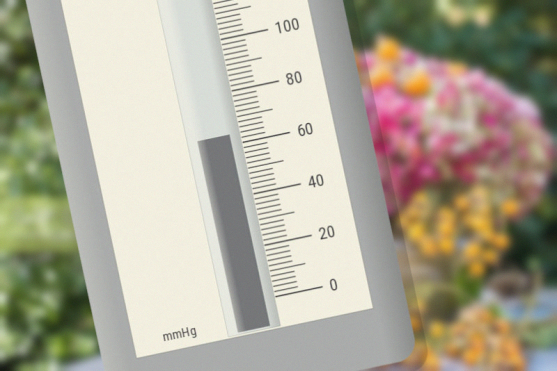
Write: 64 mmHg
